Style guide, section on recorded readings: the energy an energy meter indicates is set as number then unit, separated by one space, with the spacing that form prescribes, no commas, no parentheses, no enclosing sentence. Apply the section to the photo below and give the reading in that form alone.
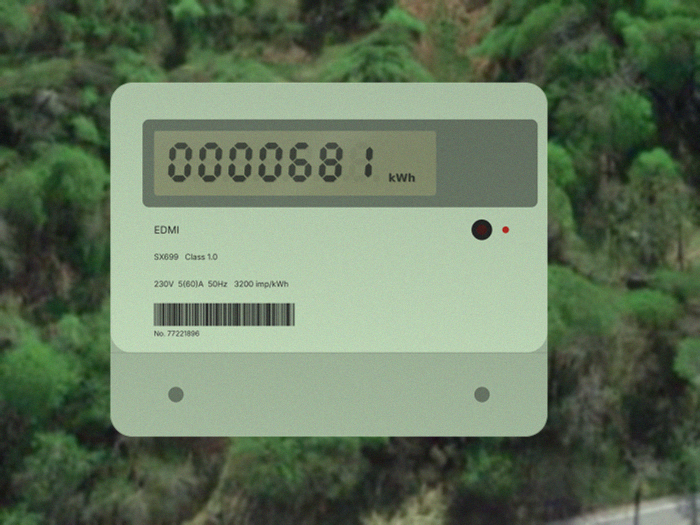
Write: 681 kWh
